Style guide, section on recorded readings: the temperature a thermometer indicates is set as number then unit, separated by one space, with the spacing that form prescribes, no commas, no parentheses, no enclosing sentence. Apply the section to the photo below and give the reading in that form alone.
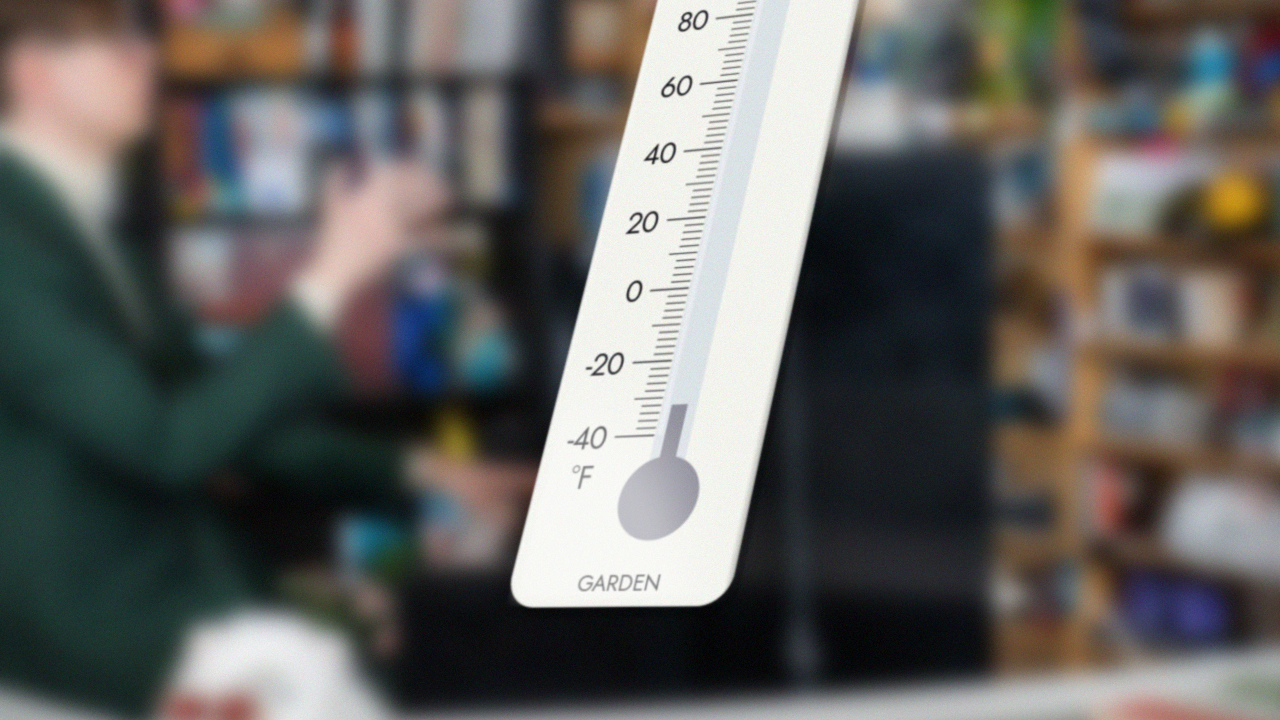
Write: -32 °F
